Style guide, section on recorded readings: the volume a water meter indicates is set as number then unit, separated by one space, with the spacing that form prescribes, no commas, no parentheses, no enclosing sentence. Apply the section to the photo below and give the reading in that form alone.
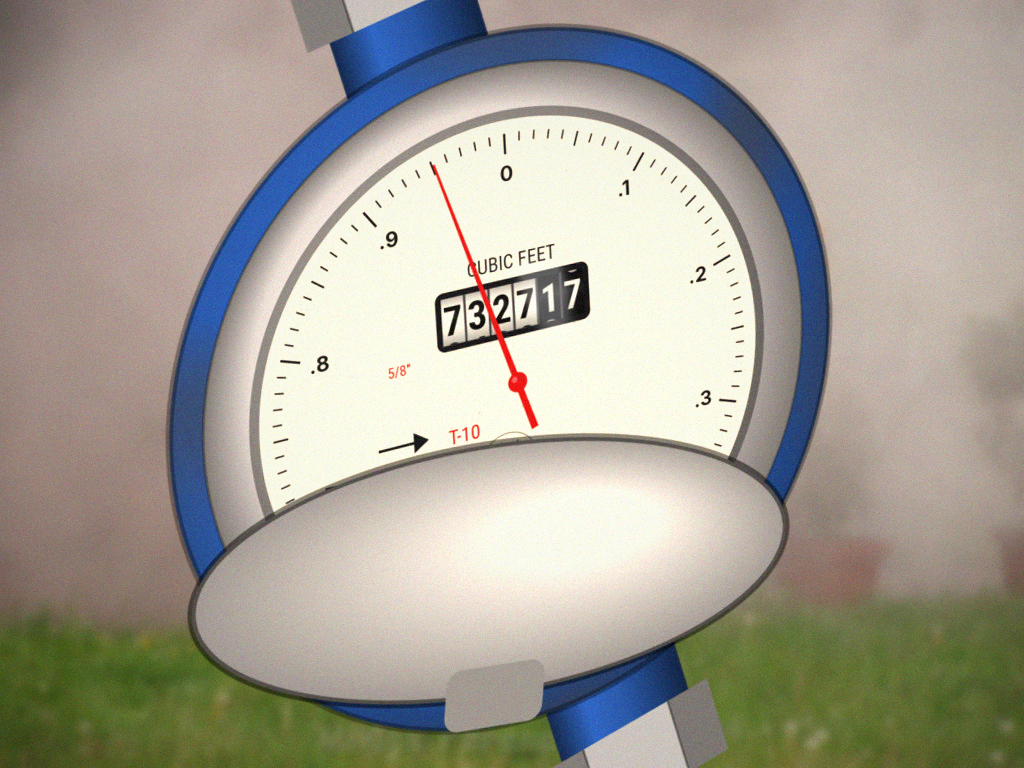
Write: 732716.95 ft³
